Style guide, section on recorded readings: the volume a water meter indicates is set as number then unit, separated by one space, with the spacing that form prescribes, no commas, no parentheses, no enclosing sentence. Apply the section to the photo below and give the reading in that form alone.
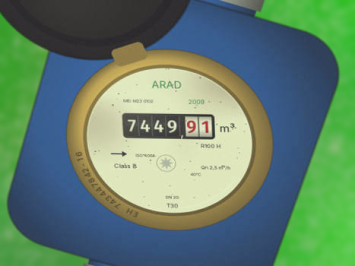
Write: 7449.91 m³
